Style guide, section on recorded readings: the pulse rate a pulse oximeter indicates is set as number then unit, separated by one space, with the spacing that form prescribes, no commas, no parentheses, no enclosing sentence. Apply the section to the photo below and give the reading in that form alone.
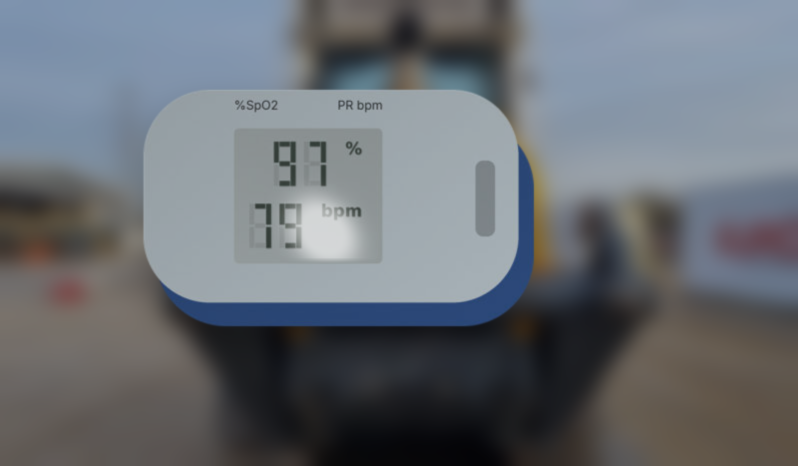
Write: 79 bpm
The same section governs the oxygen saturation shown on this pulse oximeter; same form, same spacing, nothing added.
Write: 97 %
